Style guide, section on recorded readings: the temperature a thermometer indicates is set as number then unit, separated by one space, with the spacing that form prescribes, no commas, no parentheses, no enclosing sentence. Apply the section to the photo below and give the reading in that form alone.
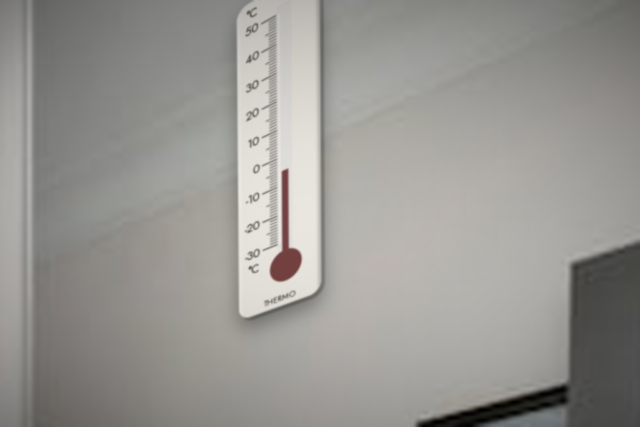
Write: -5 °C
